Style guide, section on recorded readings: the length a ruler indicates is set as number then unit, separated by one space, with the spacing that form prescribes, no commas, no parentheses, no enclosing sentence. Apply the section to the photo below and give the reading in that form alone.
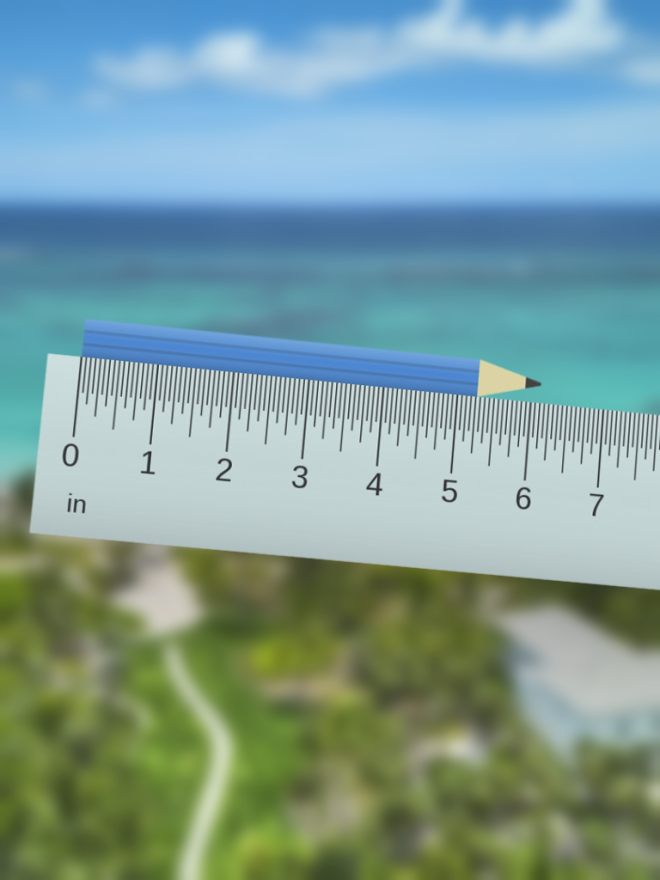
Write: 6.125 in
